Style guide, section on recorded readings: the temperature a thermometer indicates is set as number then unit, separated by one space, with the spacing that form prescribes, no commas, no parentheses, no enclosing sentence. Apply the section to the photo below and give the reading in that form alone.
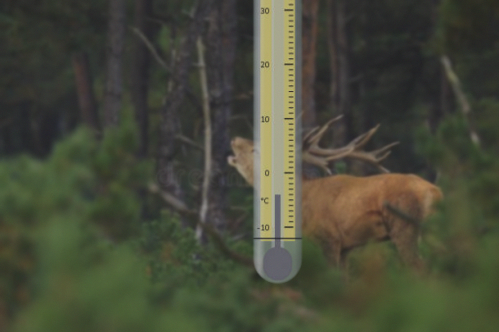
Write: -4 °C
